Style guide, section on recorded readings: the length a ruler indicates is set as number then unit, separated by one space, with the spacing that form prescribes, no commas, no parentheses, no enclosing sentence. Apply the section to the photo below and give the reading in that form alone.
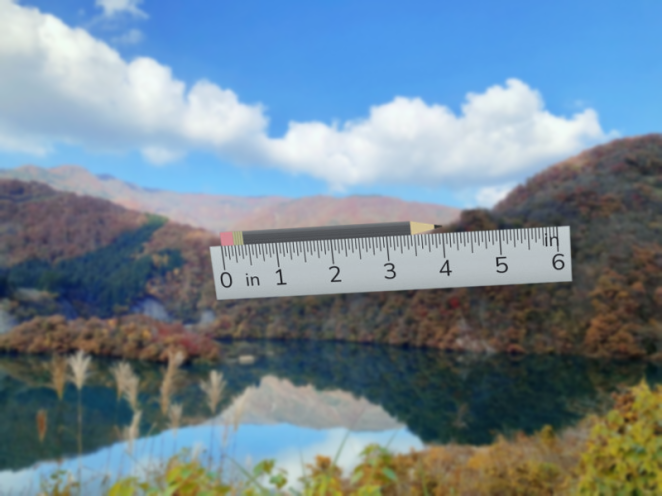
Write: 4 in
